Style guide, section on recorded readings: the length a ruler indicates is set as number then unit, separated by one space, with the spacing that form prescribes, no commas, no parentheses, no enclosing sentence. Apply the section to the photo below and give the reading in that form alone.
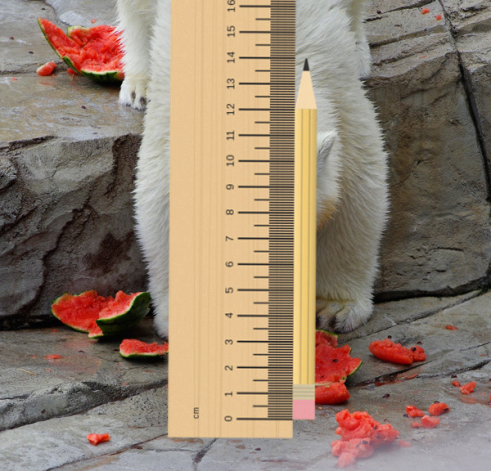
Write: 14 cm
